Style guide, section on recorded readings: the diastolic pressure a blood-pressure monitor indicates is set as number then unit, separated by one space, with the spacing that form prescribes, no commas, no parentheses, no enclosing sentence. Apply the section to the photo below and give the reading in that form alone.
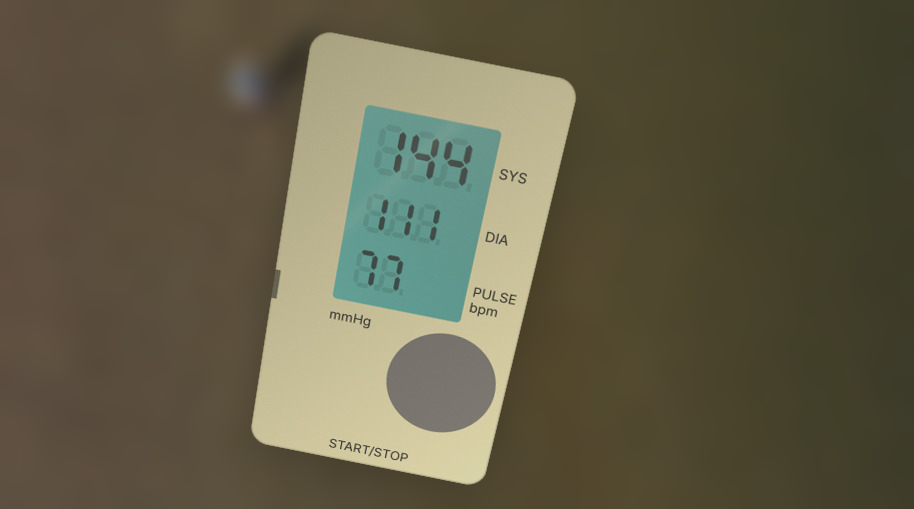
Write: 111 mmHg
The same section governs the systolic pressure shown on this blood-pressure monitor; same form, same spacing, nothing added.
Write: 144 mmHg
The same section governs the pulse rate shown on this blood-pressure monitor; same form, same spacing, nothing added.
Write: 77 bpm
